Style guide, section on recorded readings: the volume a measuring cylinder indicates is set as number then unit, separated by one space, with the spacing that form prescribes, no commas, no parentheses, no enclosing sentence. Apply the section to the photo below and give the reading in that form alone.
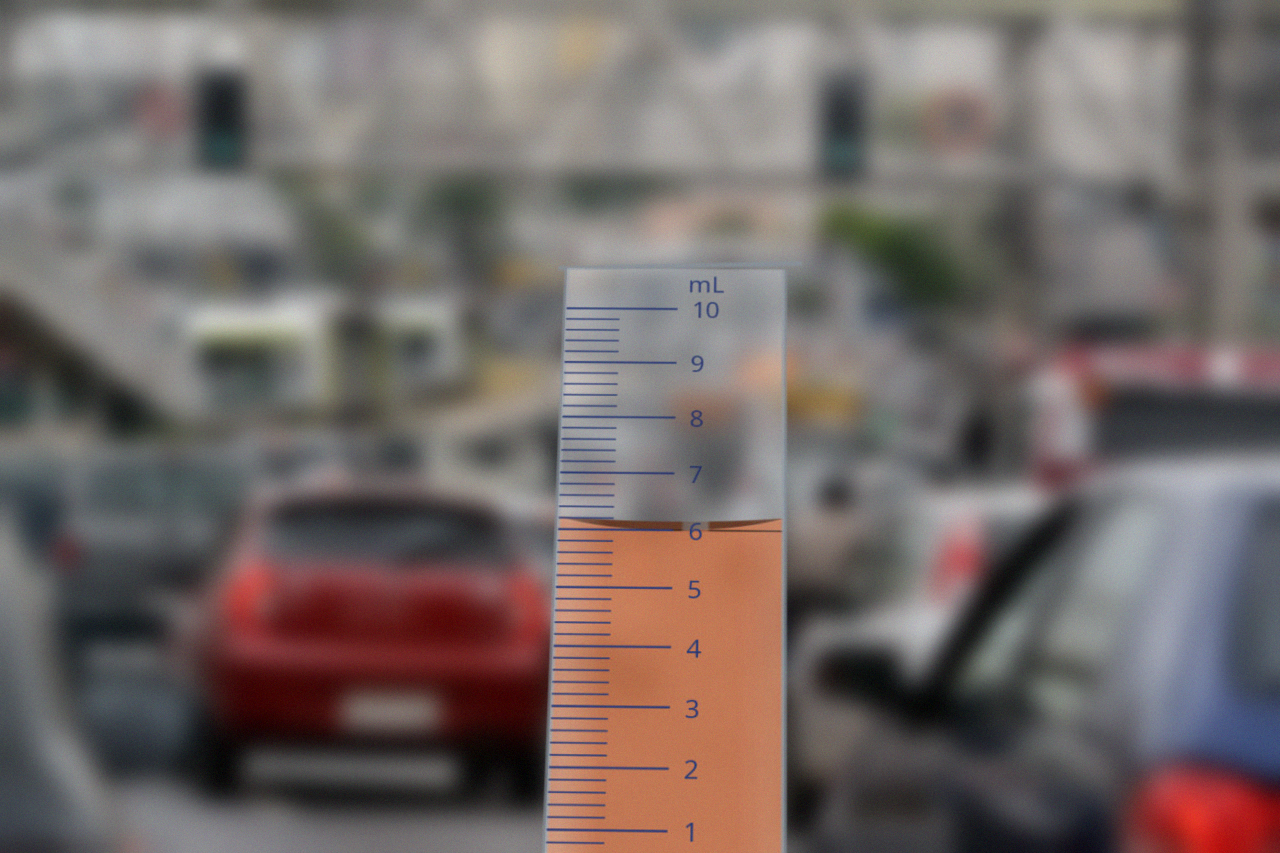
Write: 6 mL
